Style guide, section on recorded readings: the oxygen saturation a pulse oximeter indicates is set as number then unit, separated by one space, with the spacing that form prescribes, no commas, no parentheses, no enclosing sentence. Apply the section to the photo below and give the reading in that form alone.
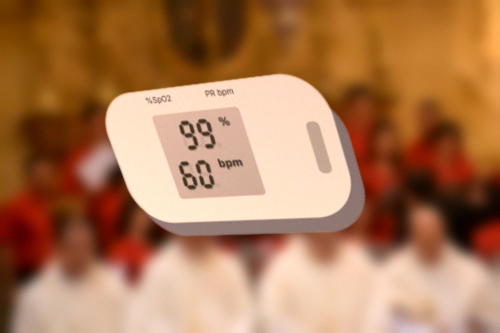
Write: 99 %
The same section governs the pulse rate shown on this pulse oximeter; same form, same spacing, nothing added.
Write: 60 bpm
